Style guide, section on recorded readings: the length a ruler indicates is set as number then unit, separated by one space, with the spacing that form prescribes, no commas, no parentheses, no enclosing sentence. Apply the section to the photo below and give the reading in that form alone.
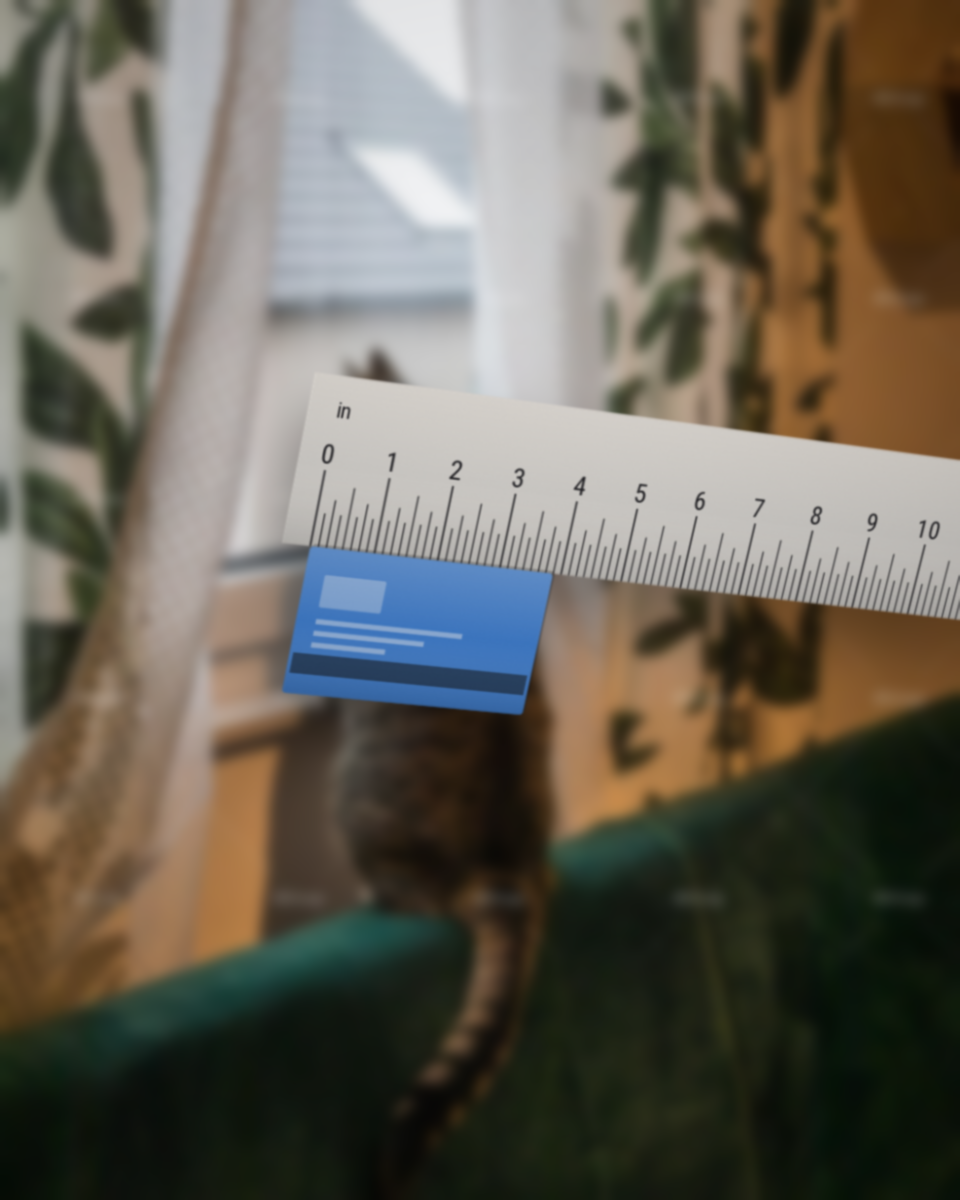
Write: 3.875 in
